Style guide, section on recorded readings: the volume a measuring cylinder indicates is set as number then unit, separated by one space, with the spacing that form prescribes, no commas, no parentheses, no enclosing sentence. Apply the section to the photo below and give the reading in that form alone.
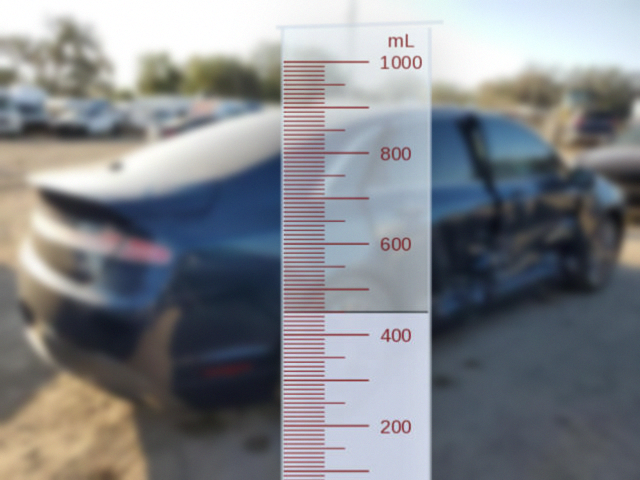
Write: 450 mL
